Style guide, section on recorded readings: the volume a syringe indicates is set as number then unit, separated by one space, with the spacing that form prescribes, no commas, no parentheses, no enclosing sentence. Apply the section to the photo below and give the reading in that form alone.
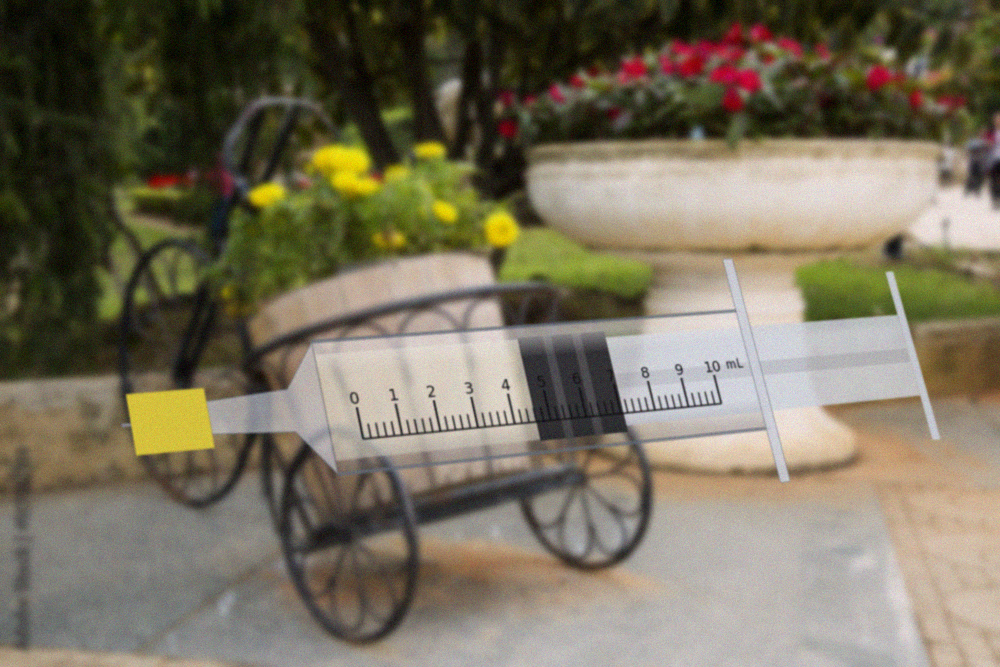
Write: 4.6 mL
